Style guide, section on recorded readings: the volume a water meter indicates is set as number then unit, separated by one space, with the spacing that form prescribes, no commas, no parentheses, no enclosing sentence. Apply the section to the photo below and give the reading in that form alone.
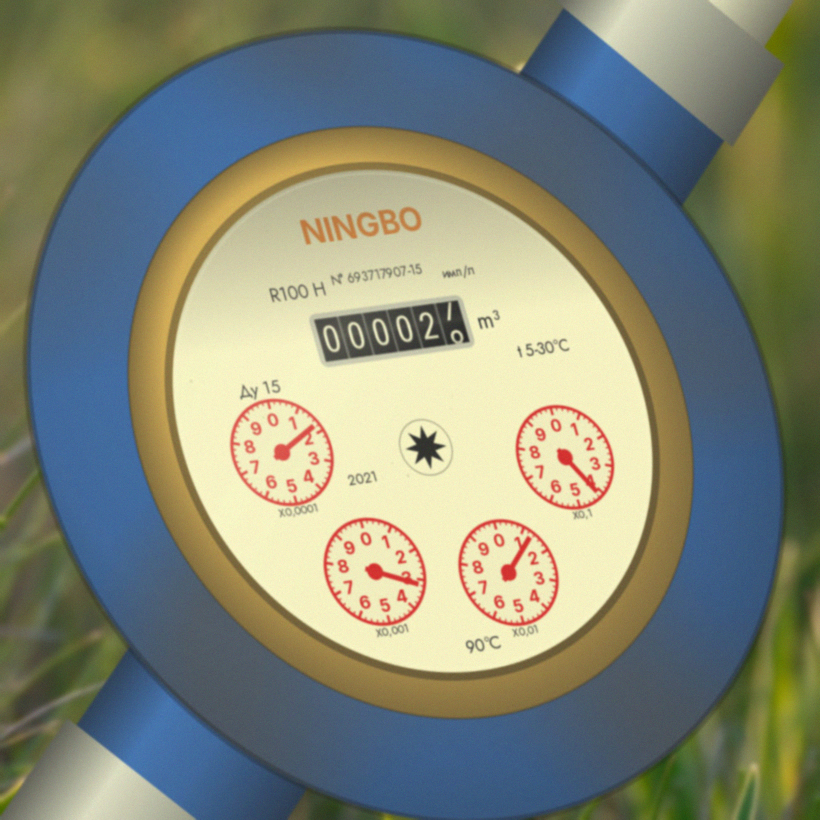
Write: 27.4131 m³
